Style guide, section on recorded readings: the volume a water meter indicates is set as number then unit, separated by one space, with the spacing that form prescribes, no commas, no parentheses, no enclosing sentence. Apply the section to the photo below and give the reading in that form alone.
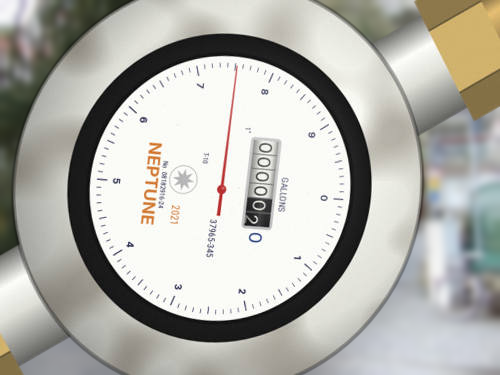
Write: 17.5 gal
